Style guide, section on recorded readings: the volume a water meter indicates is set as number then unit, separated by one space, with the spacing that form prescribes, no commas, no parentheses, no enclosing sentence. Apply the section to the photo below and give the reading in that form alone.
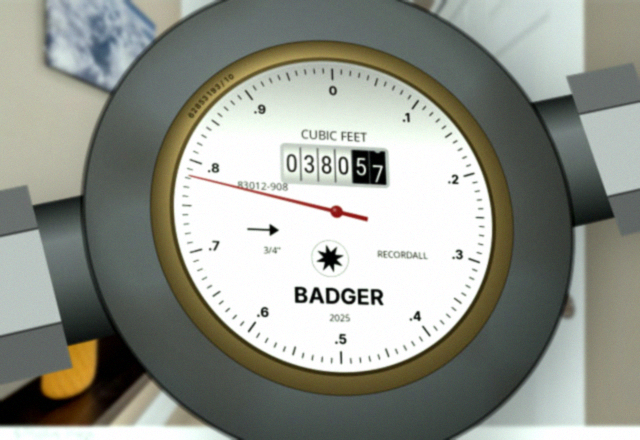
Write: 38056.78 ft³
